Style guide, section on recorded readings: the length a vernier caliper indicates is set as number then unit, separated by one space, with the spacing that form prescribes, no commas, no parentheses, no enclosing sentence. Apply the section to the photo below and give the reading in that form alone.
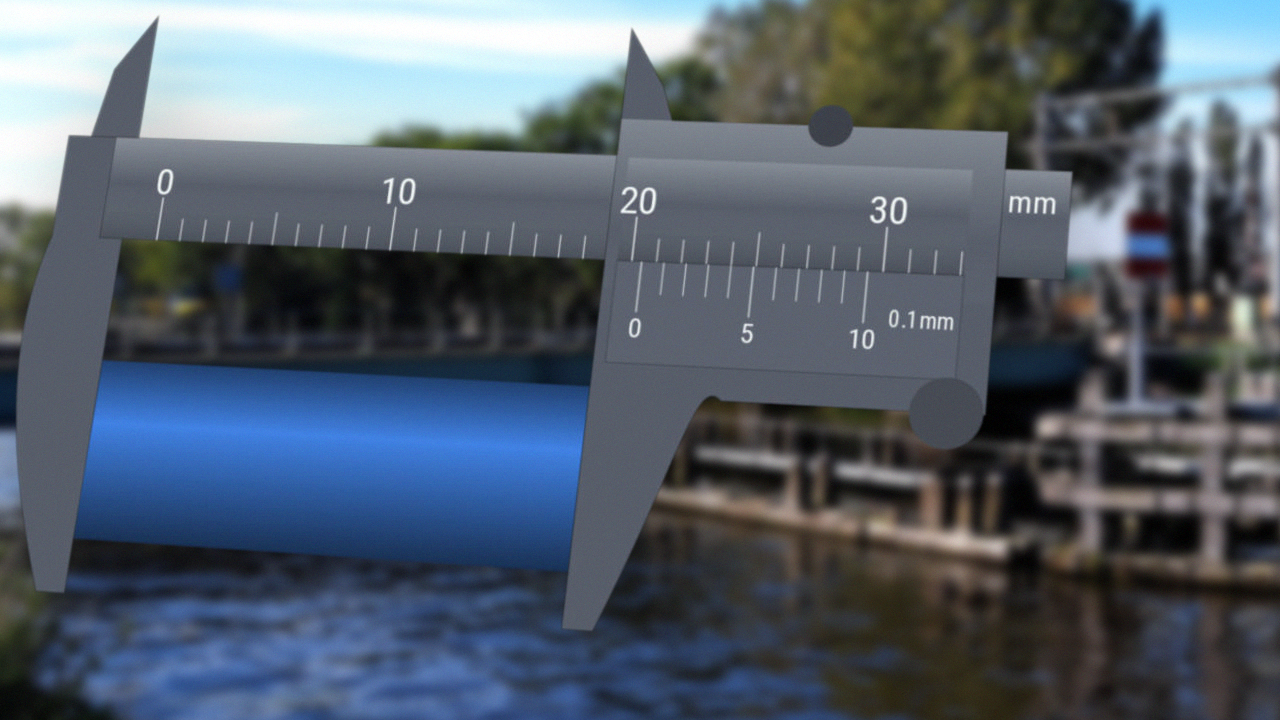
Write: 20.4 mm
